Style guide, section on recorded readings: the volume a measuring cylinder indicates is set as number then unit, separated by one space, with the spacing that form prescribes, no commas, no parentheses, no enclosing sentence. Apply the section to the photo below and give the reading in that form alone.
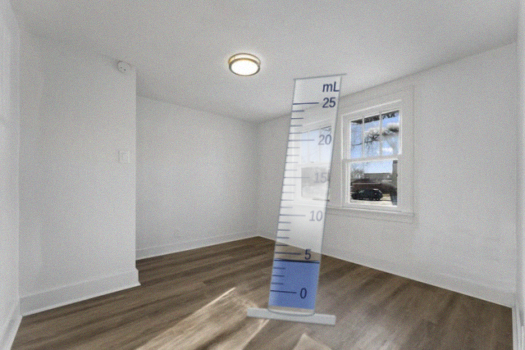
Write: 4 mL
